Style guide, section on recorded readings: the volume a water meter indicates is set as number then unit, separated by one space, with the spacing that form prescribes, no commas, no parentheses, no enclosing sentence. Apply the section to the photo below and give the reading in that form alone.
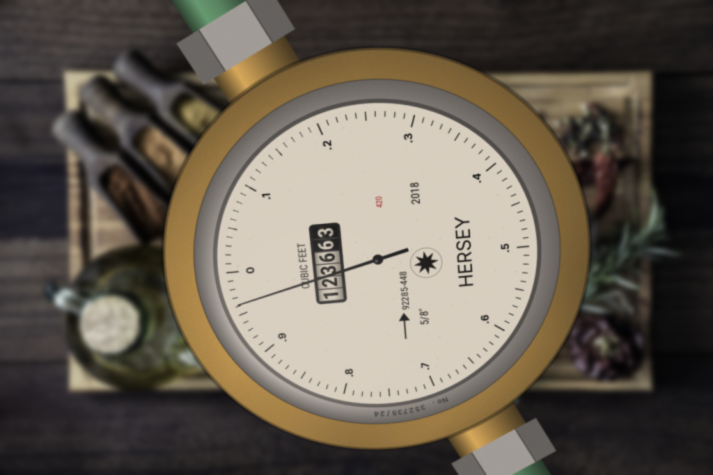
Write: 123662.96 ft³
